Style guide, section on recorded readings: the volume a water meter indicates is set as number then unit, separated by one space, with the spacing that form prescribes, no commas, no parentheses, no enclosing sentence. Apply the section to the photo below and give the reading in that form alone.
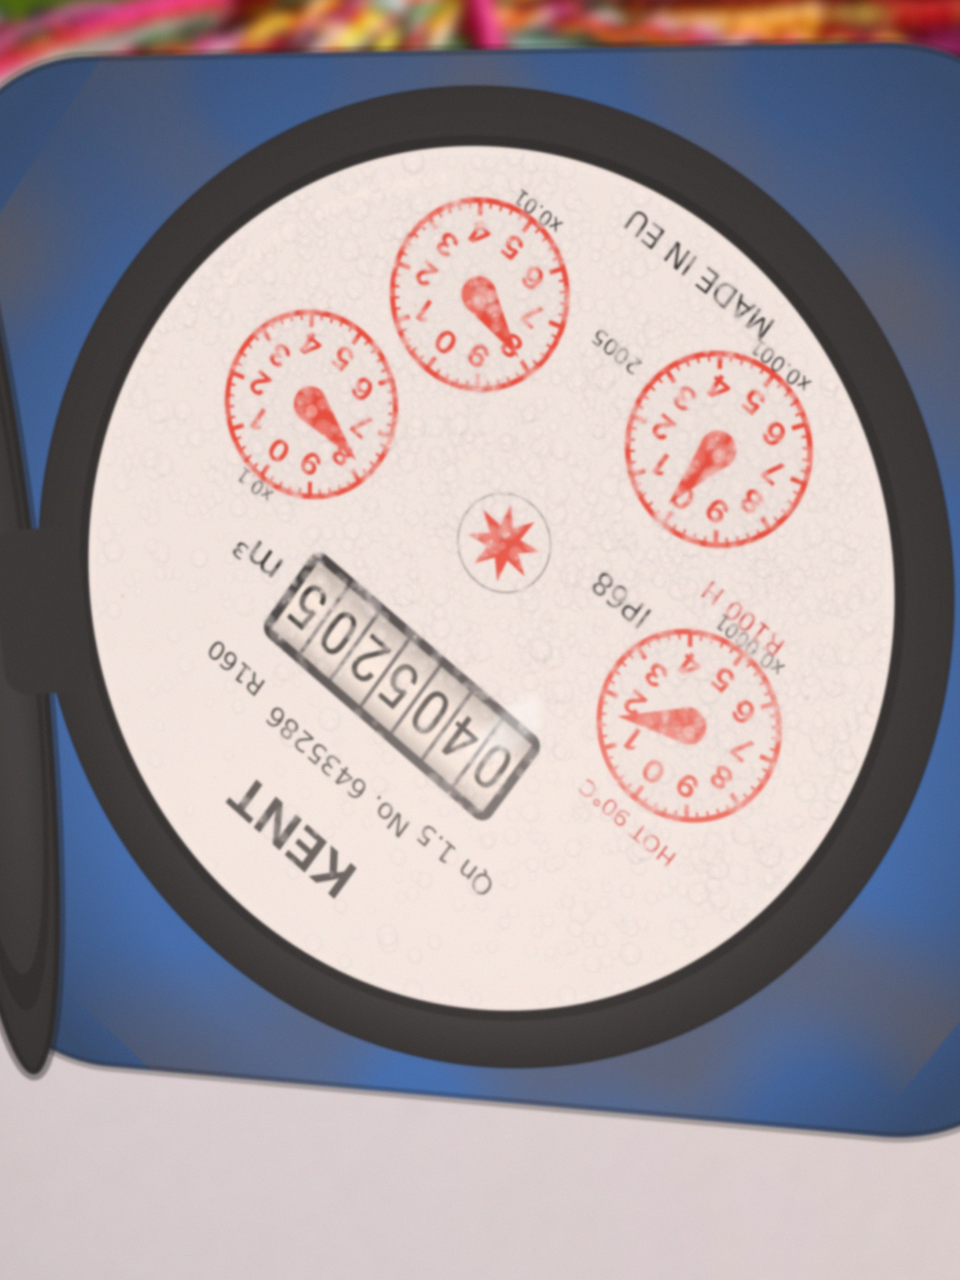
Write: 405205.7801 m³
